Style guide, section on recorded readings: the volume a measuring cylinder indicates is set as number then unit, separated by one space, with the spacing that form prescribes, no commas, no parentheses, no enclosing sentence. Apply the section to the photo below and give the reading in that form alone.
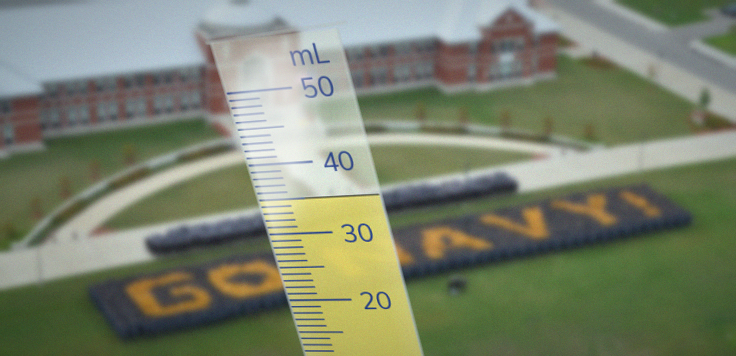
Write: 35 mL
